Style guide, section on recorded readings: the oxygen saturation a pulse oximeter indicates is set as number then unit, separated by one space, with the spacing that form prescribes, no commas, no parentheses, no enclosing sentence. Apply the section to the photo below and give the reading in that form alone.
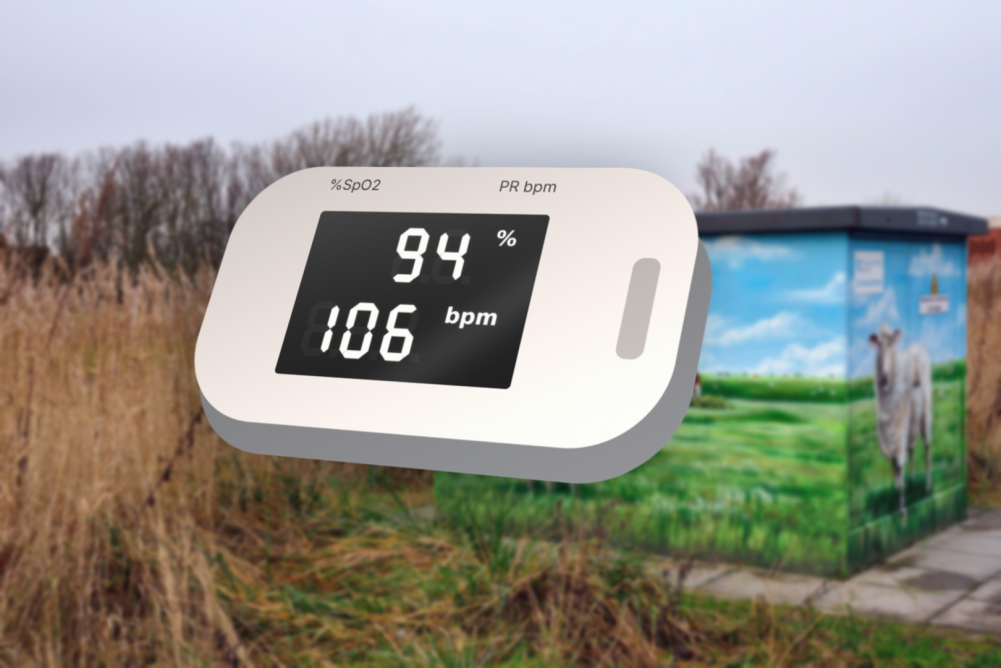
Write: 94 %
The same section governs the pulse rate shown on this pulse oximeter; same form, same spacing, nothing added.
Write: 106 bpm
